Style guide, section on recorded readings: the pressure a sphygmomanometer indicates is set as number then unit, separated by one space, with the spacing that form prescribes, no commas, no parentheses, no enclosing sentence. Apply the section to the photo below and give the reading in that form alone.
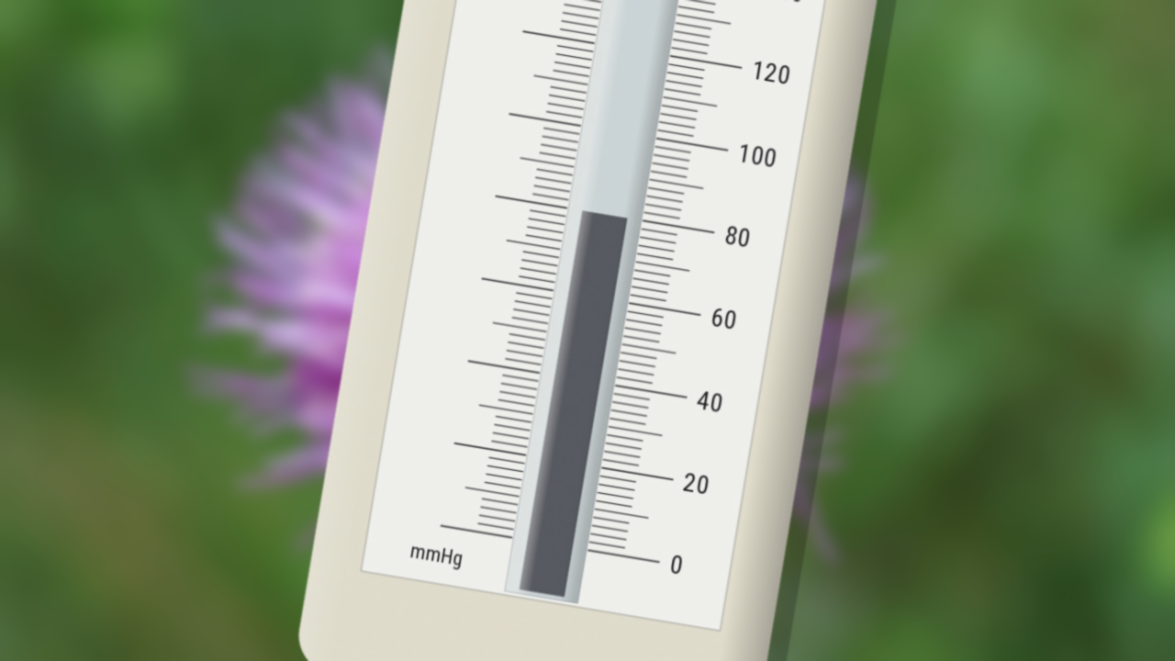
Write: 80 mmHg
